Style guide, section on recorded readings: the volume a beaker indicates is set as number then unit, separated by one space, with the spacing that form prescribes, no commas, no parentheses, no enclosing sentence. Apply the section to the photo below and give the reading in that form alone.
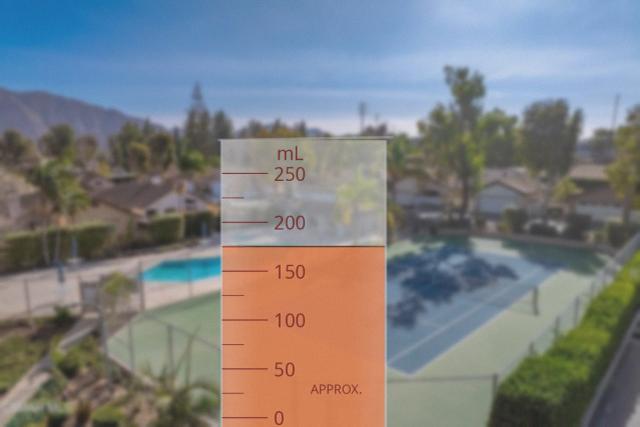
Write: 175 mL
